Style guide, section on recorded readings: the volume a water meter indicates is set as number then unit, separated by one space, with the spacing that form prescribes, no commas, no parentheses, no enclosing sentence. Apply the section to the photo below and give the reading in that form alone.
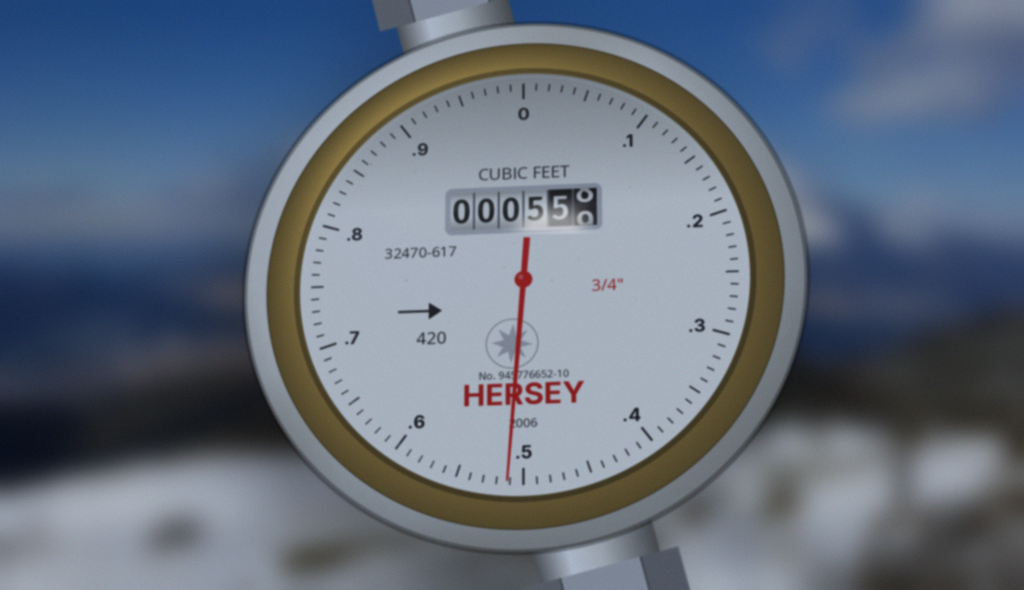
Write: 558.51 ft³
